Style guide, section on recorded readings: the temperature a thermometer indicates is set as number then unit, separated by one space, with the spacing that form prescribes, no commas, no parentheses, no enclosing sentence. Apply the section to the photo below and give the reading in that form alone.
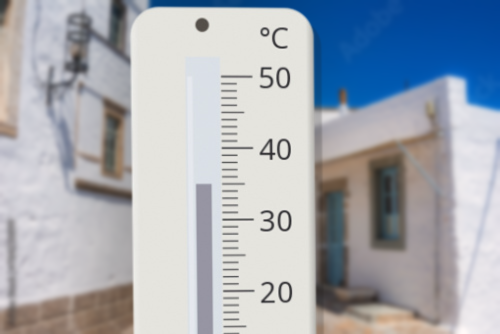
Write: 35 °C
